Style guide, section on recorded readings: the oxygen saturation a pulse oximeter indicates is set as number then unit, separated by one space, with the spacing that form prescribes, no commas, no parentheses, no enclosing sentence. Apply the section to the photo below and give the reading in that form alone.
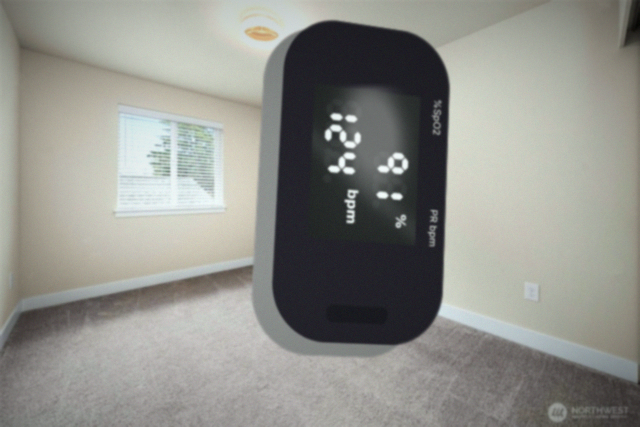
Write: 91 %
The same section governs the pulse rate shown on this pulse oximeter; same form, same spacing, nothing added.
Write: 124 bpm
